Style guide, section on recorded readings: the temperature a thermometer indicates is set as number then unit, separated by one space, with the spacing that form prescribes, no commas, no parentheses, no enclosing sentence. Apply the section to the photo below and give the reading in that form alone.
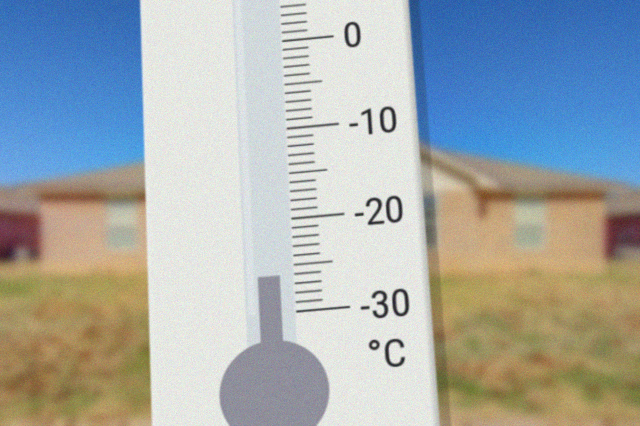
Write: -26 °C
